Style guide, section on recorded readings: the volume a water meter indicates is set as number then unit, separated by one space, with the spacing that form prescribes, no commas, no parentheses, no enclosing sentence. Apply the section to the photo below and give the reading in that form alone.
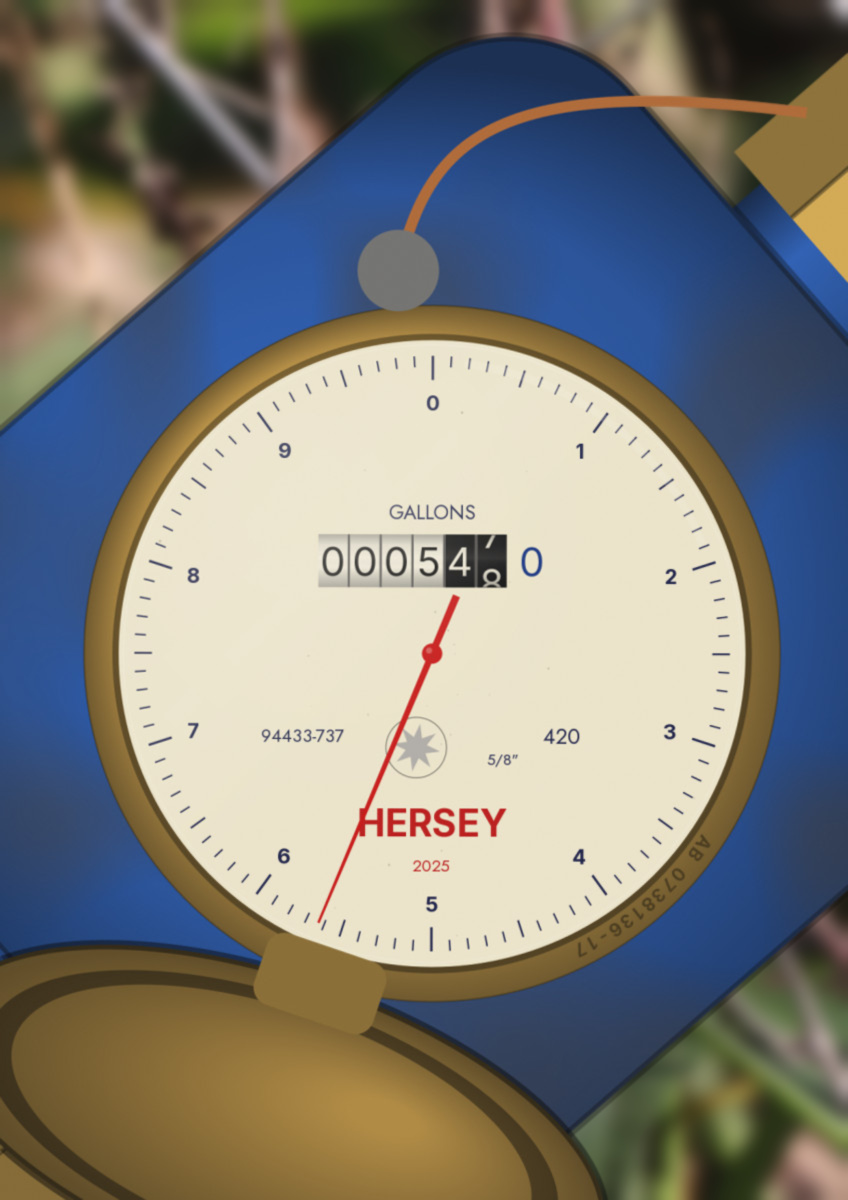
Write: 5475.6 gal
